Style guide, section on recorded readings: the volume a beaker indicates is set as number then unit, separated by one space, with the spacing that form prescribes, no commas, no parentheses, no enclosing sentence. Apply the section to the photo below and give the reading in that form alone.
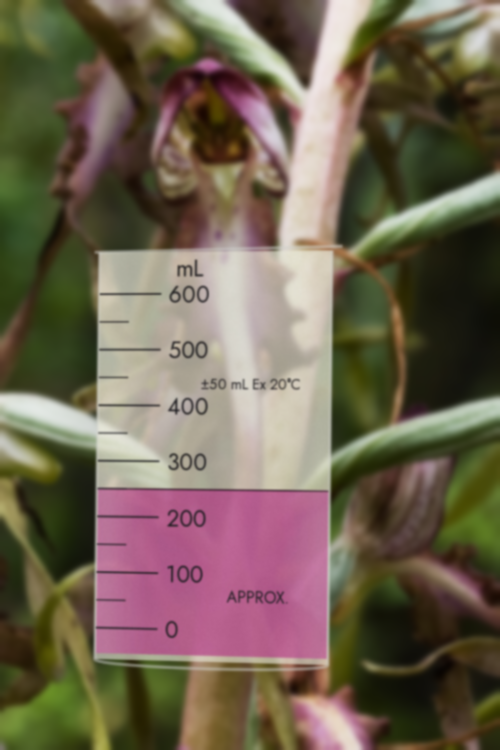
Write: 250 mL
